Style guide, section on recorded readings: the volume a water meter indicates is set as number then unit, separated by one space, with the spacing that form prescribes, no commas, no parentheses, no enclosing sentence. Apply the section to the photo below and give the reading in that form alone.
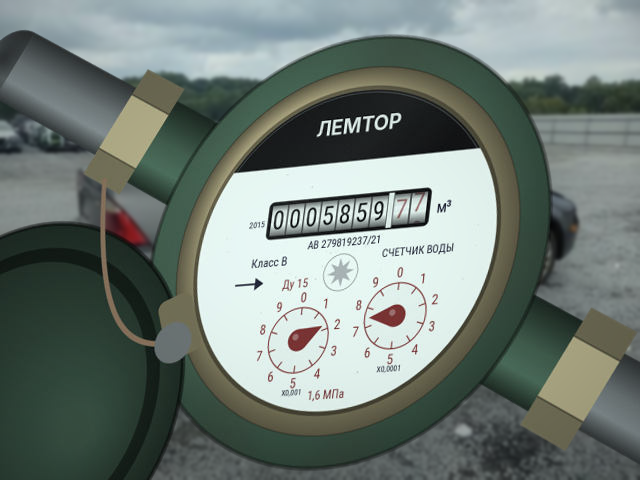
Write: 5859.7717 m³
